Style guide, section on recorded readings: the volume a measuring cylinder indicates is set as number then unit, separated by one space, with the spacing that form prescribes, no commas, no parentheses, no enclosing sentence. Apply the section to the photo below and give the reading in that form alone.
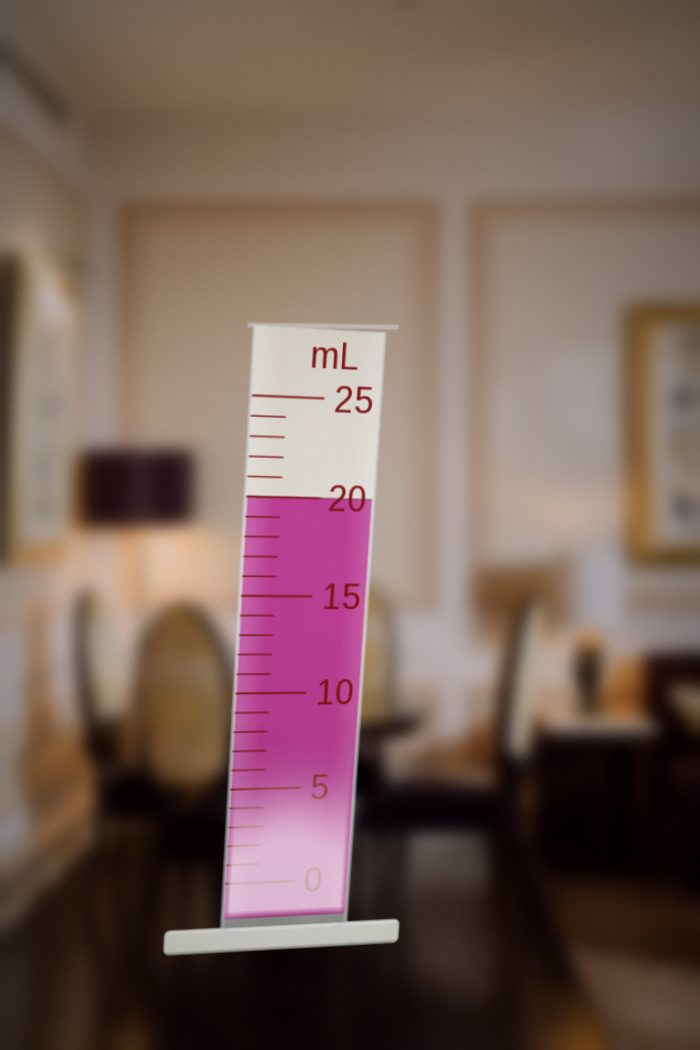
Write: 20 mL
